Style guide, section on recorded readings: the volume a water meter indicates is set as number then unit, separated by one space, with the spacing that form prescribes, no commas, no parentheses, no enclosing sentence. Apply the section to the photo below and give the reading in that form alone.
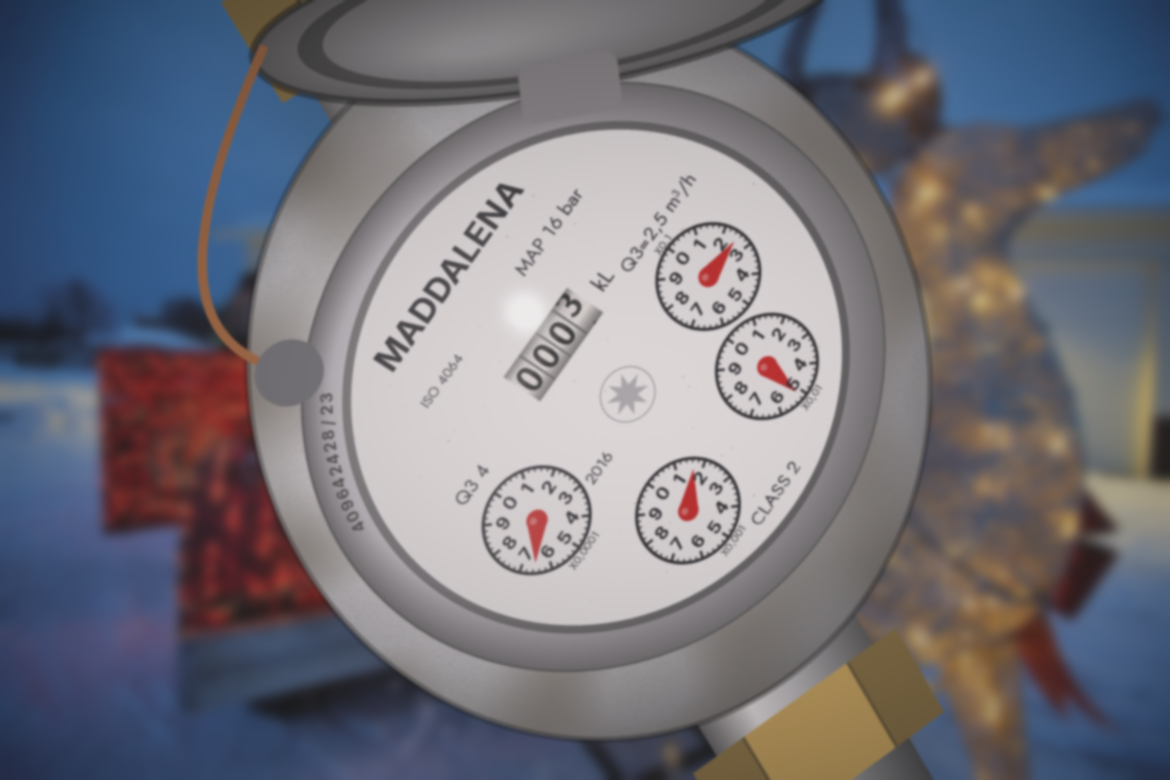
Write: 3.2516 kL
